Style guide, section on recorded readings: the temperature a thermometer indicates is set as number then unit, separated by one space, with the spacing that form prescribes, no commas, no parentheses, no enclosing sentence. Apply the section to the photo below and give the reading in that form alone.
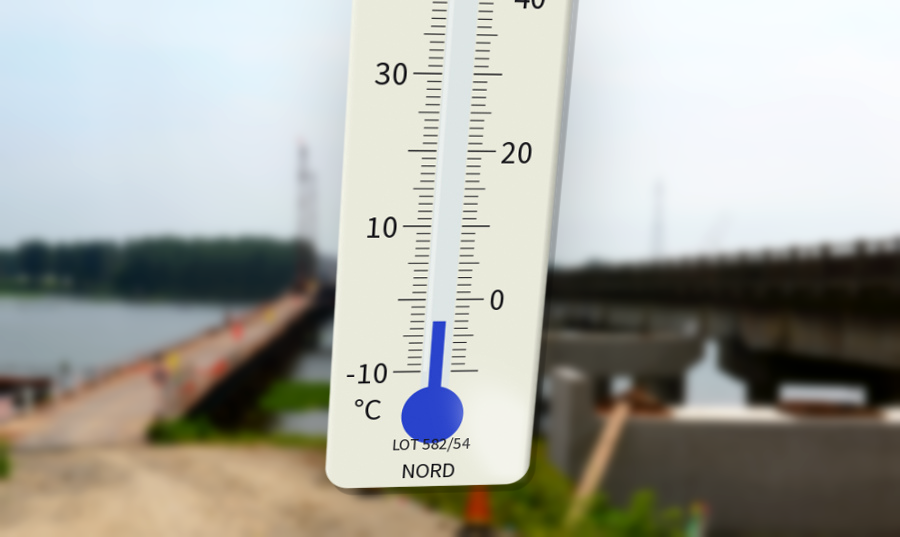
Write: -3 °C
